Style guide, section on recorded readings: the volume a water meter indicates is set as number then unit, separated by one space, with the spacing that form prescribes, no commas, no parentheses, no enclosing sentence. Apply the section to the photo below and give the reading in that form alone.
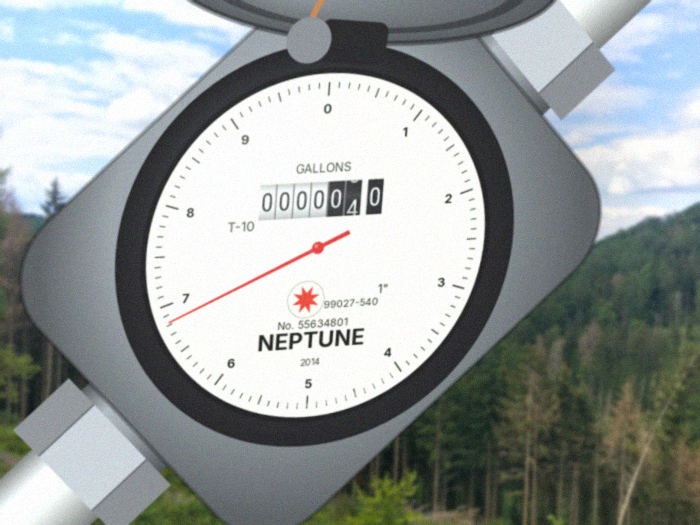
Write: 36.8 gal
